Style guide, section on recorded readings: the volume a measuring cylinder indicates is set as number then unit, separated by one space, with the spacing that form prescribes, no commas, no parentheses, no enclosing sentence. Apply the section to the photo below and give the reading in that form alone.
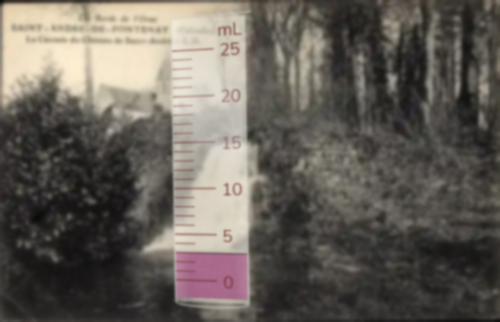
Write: 3 mL
